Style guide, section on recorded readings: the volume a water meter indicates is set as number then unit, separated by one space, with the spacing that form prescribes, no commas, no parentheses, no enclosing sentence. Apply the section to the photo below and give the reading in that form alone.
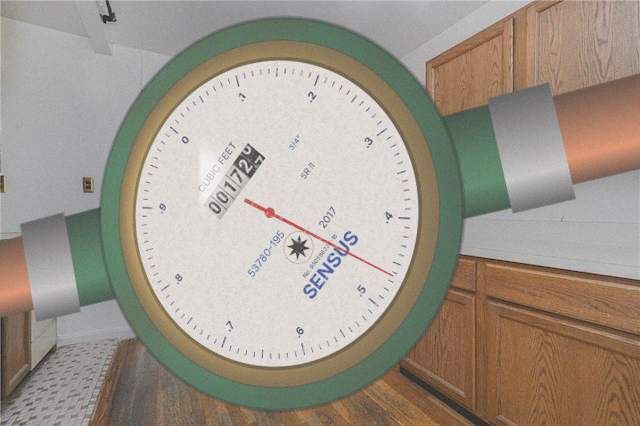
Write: 1726.46 ft³
